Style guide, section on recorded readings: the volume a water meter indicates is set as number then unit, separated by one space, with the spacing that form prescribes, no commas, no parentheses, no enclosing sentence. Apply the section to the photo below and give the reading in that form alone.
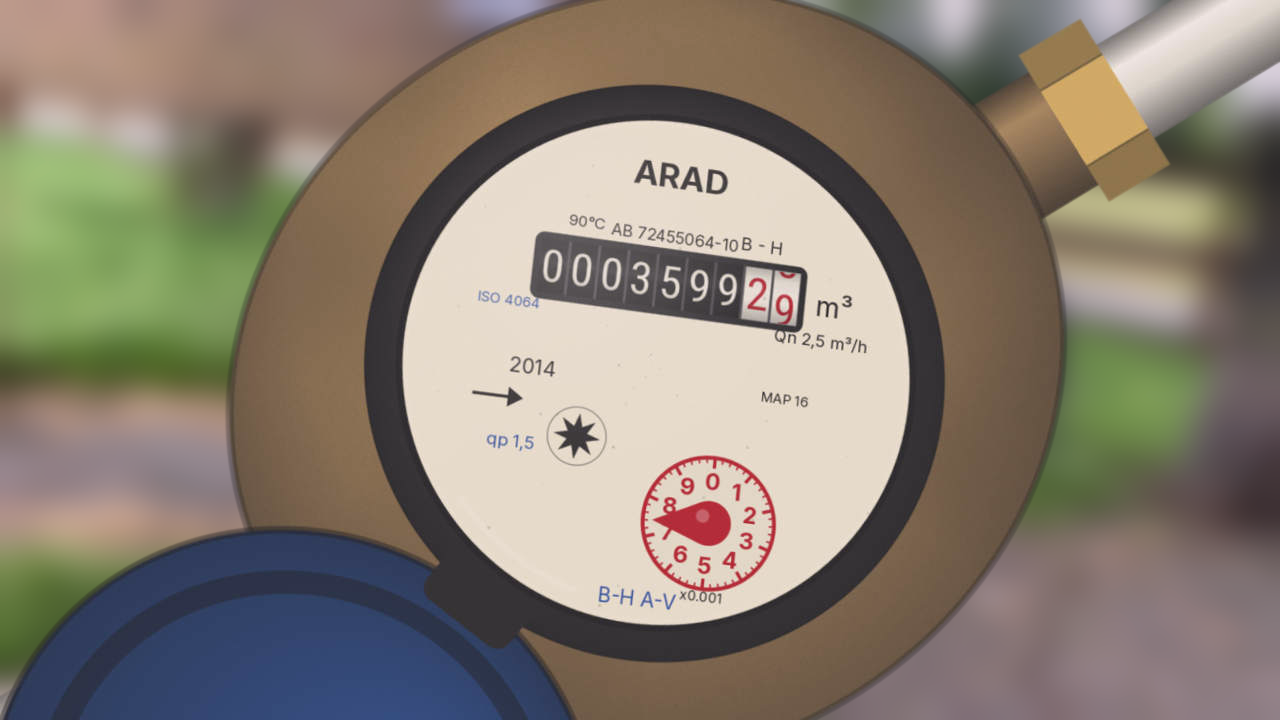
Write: 3599.287 m³
